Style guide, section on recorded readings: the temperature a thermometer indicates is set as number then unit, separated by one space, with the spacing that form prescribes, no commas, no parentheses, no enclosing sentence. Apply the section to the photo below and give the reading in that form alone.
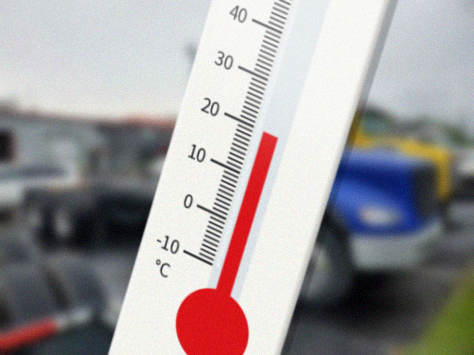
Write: 20 °C
